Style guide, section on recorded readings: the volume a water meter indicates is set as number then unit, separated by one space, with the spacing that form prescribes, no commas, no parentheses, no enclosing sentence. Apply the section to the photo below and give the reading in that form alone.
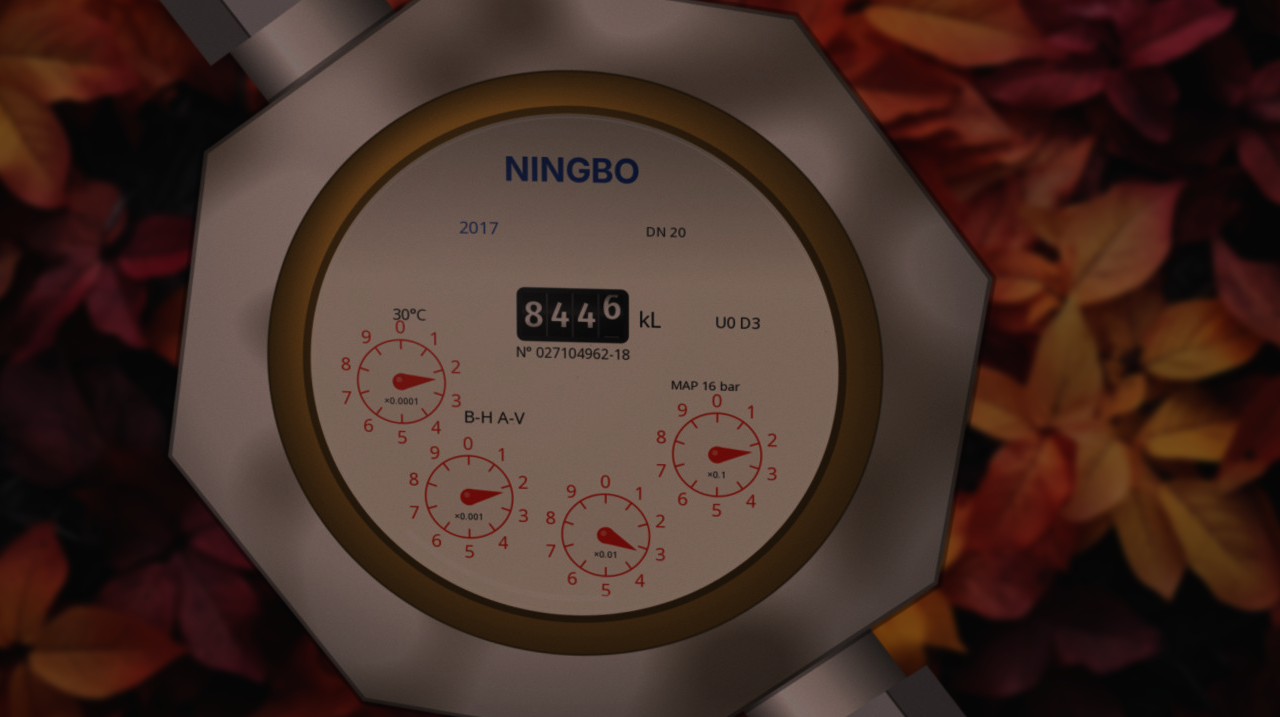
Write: 8446.2322 kL
